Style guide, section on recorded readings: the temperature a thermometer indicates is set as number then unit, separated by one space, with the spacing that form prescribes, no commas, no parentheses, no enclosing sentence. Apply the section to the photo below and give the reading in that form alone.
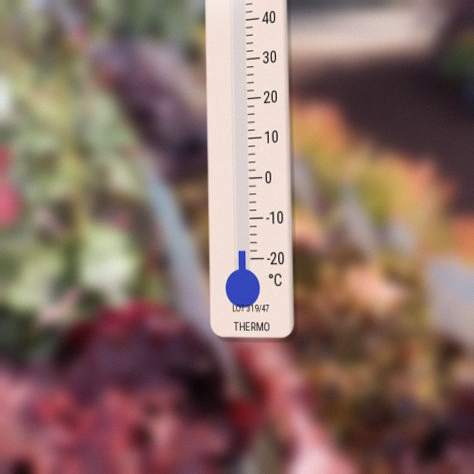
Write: -18 °C
